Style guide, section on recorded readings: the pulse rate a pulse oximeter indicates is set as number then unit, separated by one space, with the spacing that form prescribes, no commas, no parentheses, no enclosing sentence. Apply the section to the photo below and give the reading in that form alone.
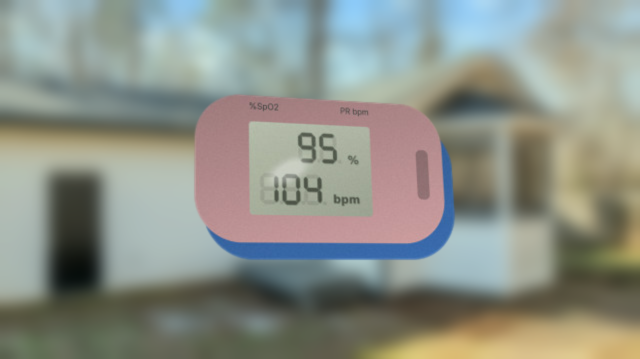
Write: 104 bpm
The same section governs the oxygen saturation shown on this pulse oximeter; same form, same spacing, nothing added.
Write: 95 %
